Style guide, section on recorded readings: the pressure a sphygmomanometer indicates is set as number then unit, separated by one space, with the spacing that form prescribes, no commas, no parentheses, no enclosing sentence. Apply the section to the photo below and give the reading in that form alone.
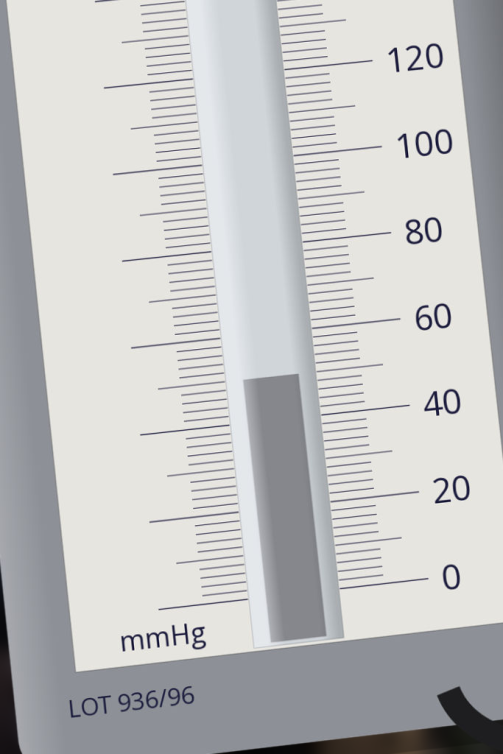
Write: 50 mmHg
